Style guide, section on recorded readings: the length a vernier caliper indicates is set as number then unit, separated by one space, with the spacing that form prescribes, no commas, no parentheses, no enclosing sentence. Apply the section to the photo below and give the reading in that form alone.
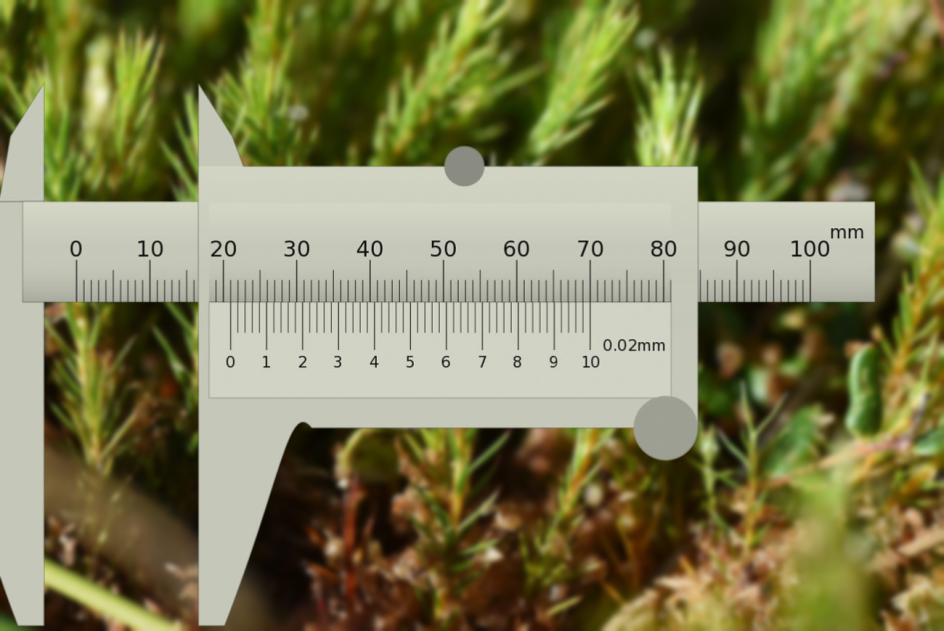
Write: 21.0 mm
